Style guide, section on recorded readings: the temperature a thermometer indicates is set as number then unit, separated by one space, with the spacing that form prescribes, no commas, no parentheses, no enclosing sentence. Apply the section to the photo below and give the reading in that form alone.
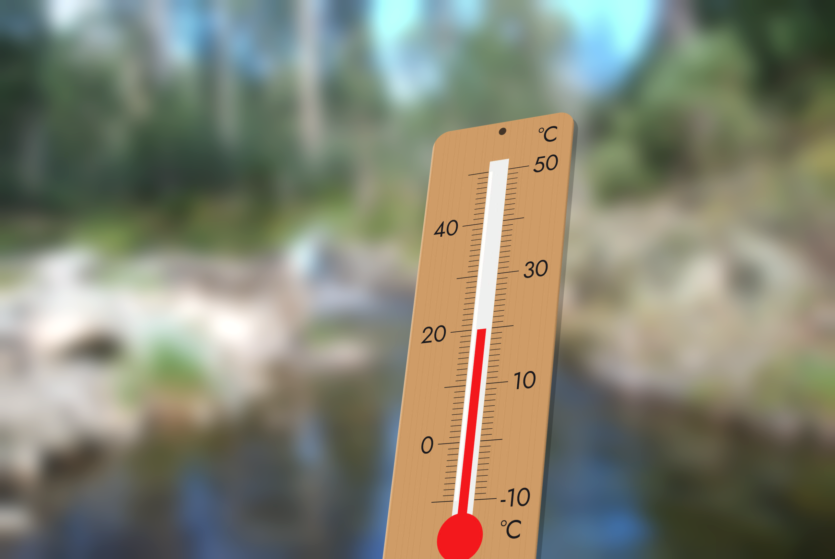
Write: 20 °C
